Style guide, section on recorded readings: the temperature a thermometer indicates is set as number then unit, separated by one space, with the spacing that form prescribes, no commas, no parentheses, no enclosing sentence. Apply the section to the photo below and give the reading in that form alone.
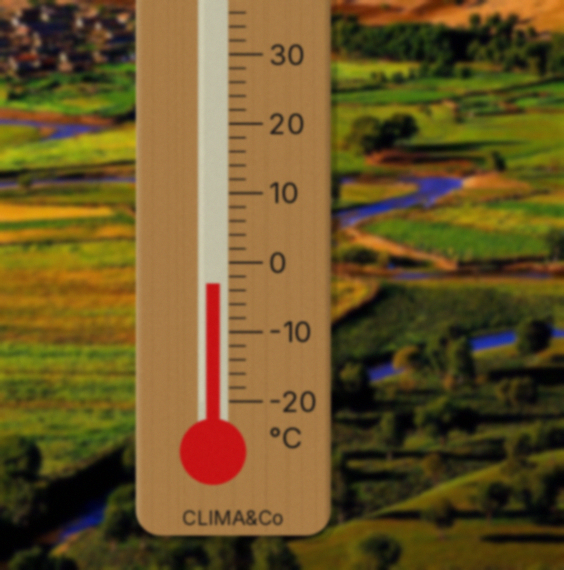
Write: -3 °C
